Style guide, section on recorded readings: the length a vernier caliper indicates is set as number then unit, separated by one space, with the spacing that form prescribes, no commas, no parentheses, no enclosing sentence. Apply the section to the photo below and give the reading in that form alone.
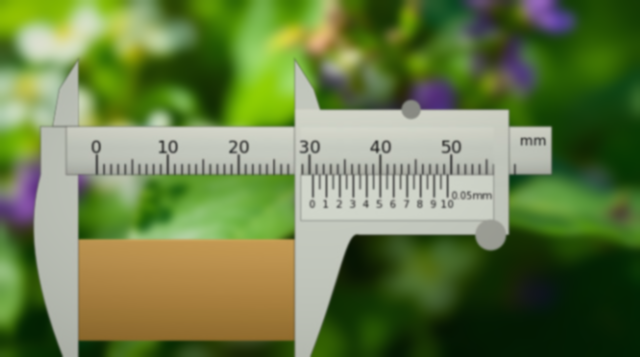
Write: 30.5 mm
